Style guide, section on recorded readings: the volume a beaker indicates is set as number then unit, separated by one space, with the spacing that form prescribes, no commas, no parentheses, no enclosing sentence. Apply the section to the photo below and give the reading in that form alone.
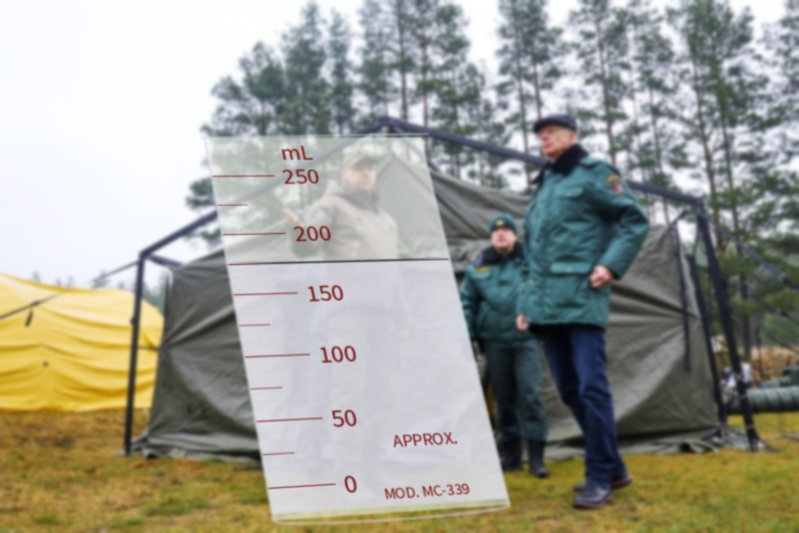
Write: 175 mL
